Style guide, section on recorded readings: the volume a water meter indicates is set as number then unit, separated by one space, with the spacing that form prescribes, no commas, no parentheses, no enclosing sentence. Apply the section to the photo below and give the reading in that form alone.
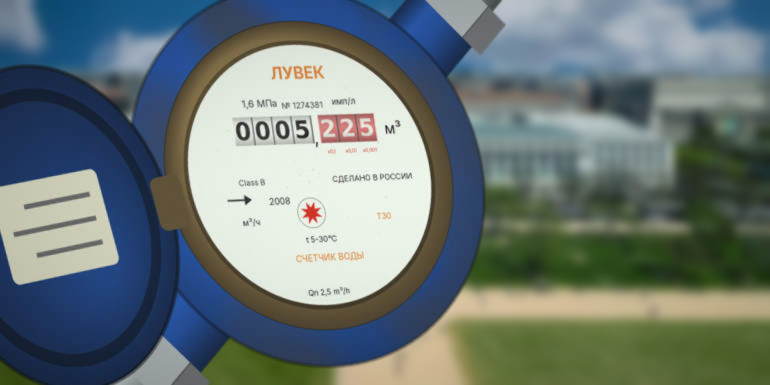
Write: 5.225 m³
